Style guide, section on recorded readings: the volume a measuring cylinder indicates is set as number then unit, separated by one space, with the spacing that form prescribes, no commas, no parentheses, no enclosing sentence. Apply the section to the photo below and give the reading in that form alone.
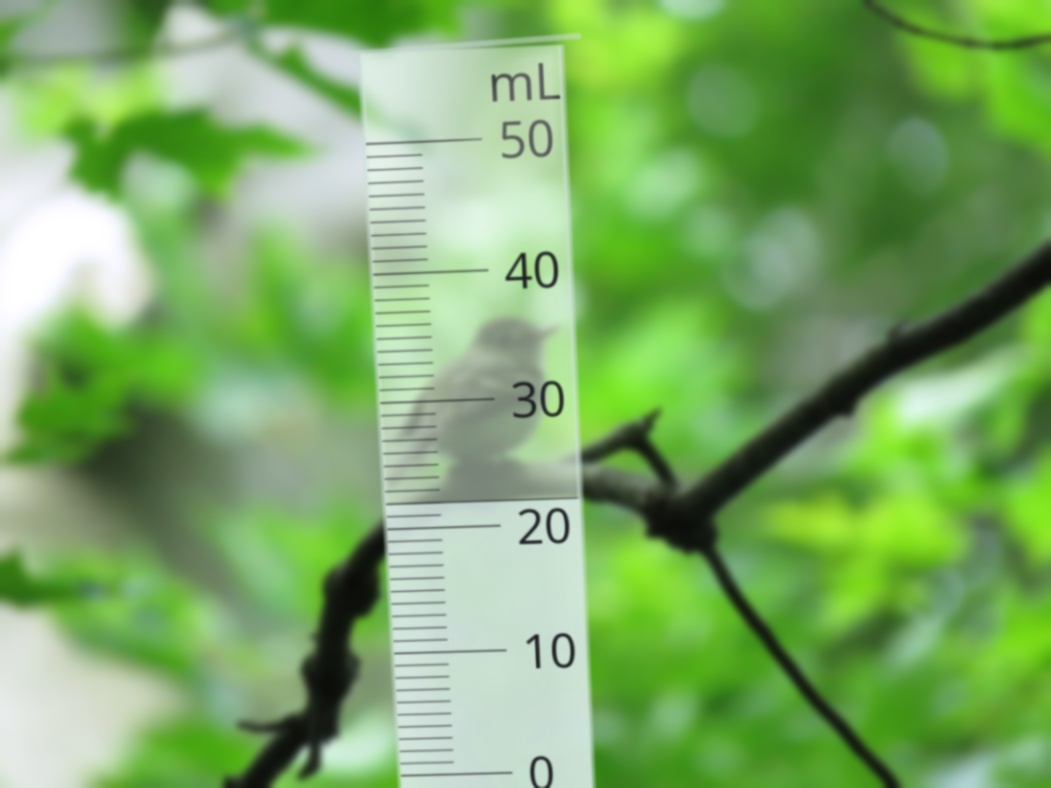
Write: 22 mL
